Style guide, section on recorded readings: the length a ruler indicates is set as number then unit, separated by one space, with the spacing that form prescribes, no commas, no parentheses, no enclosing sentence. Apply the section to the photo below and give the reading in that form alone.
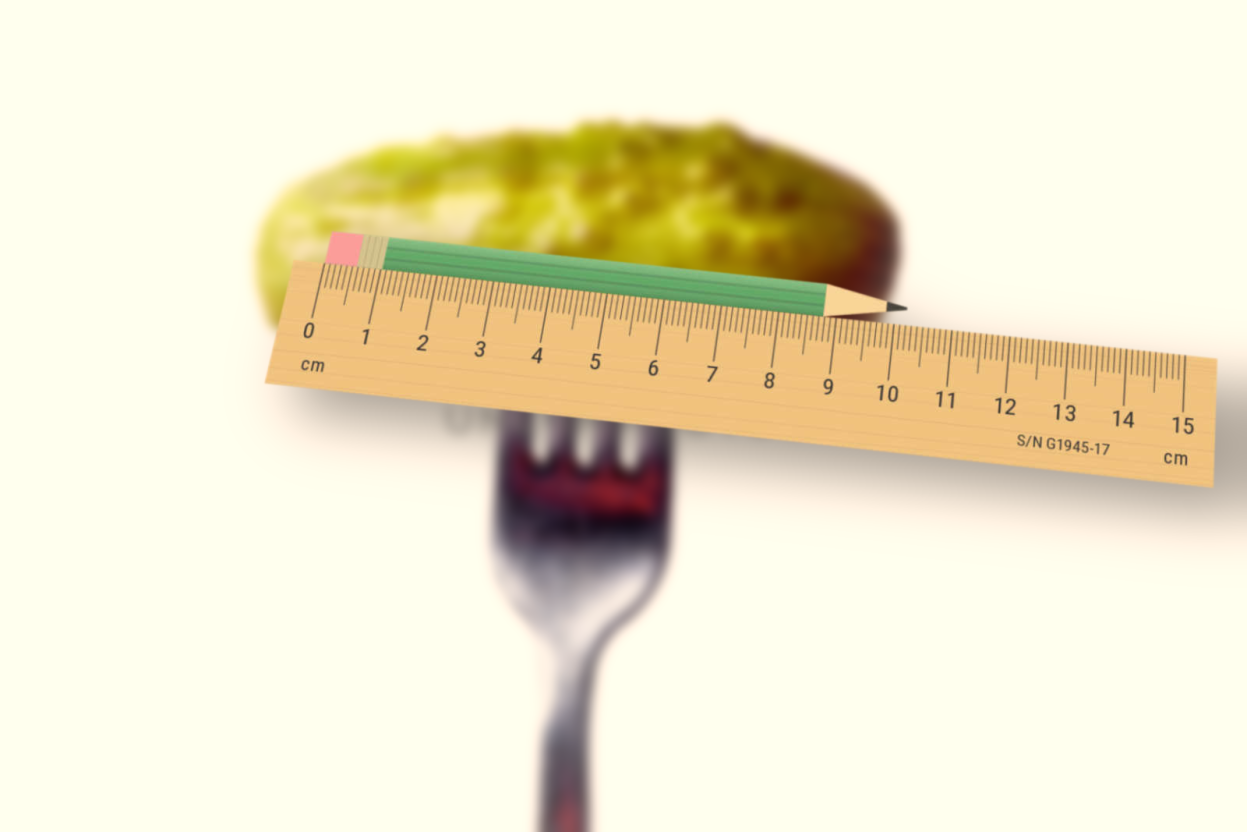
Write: 10.2 cm
